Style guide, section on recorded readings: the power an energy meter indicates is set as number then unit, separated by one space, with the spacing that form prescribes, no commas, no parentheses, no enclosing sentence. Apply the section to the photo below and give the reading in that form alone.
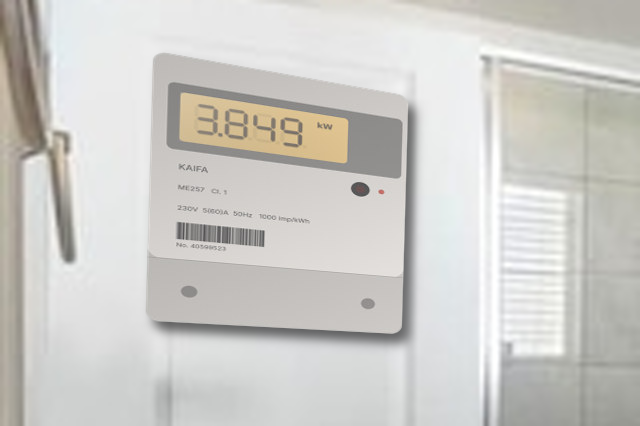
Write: 3.849 kW
